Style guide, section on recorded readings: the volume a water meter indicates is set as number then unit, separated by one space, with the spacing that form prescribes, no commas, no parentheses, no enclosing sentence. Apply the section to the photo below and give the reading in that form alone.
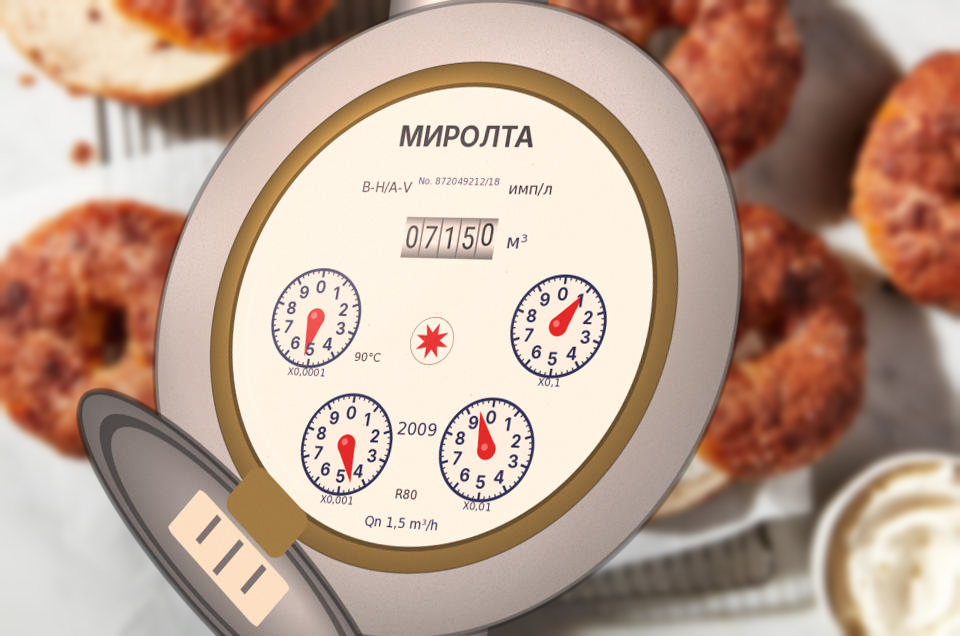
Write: 7150.0945 m³
